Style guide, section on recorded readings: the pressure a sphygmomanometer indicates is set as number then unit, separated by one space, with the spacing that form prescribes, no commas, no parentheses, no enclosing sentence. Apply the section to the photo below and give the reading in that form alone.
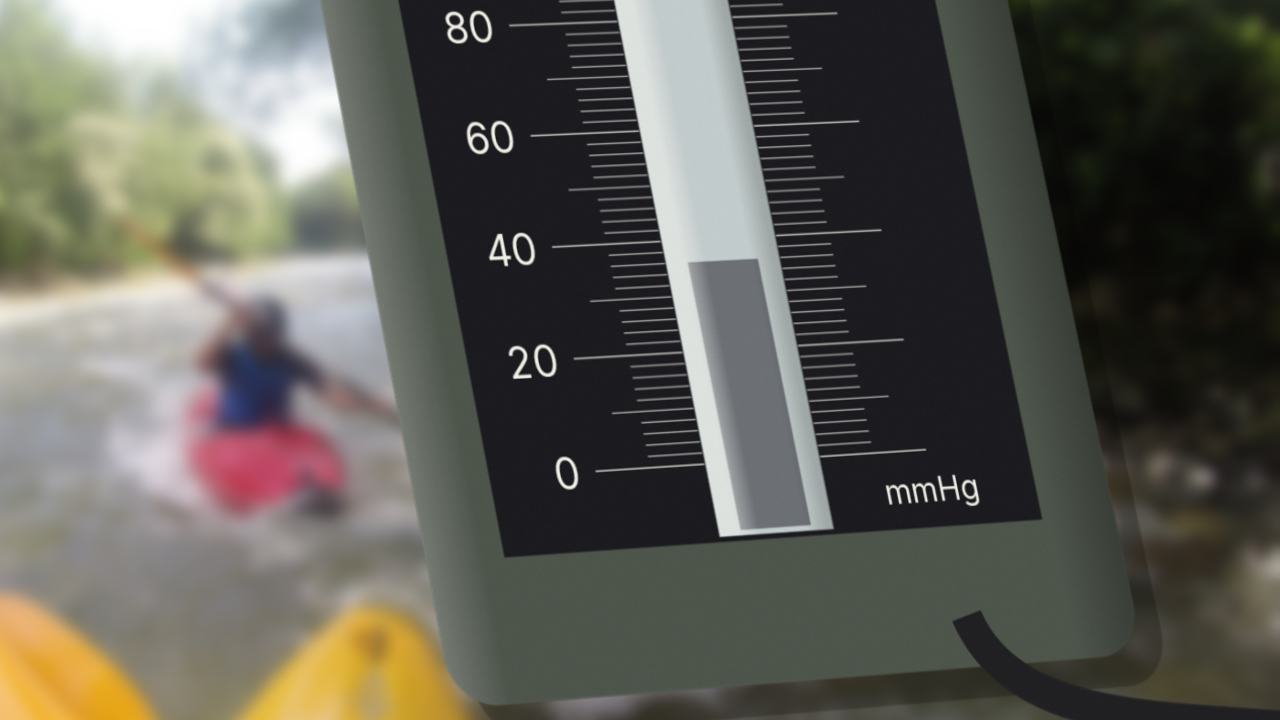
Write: 36 mmHg
